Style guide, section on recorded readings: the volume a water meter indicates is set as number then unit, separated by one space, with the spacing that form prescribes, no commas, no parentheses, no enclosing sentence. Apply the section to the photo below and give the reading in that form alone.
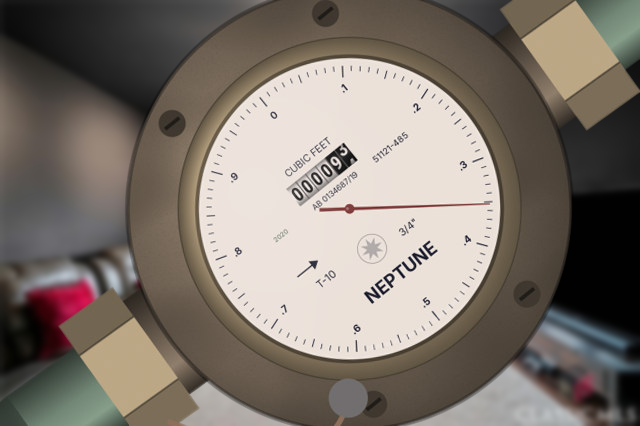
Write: 93.35 ft³
